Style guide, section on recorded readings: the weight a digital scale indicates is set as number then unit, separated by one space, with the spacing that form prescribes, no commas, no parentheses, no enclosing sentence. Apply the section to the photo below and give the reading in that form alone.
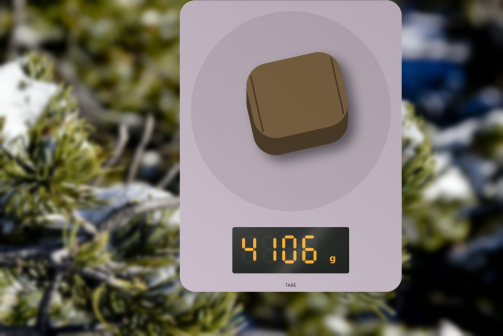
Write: 4106 g
